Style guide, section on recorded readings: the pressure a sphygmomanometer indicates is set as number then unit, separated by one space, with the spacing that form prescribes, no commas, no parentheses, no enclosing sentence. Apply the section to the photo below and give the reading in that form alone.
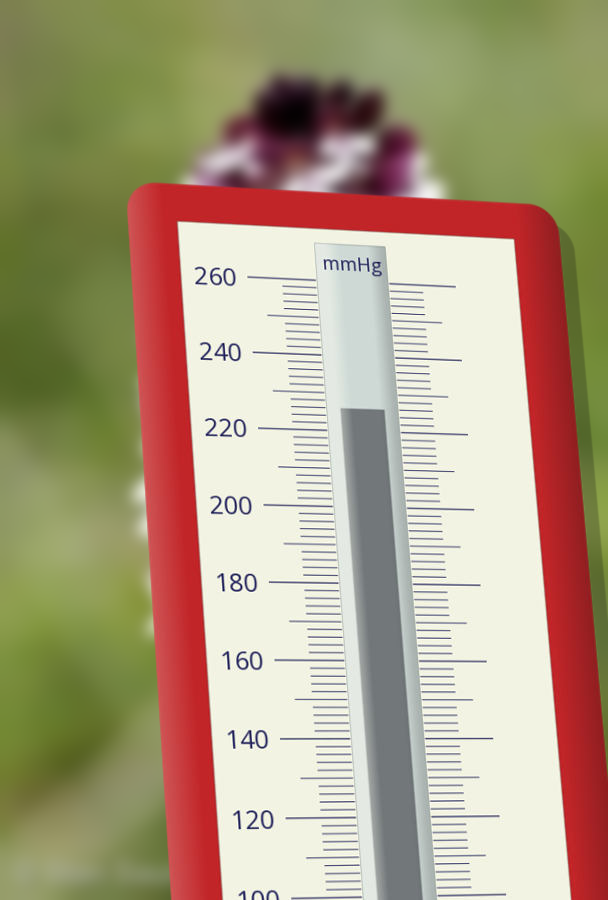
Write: 226 mmHg
